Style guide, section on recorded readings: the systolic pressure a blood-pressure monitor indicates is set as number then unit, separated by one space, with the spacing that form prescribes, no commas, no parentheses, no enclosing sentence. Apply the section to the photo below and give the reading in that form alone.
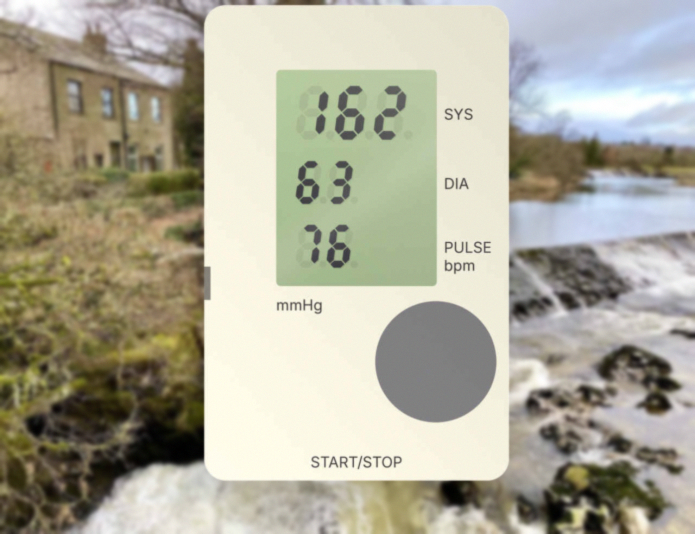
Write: 162 mmHg
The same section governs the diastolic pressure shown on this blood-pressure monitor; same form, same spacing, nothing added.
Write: 63 mmHg
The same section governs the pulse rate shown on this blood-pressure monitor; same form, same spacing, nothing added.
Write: 76 bpm
